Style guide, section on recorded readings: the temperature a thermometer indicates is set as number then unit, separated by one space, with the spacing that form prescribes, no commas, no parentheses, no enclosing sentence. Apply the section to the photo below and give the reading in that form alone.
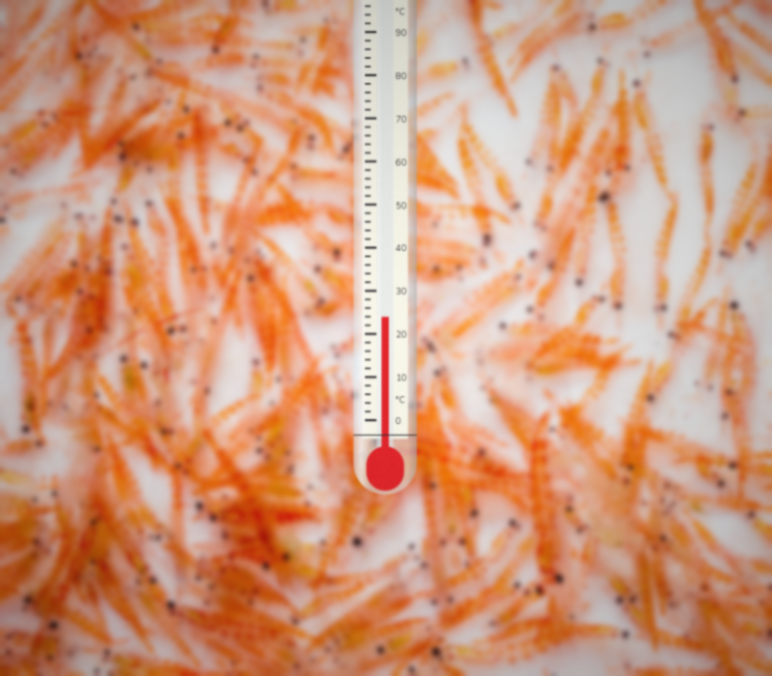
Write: 24 °C
